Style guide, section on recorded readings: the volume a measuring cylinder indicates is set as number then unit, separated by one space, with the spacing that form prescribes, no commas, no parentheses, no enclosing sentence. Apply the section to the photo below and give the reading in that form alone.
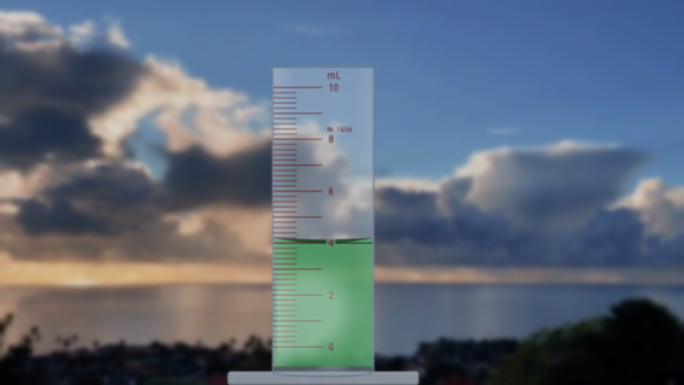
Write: 4 mL
